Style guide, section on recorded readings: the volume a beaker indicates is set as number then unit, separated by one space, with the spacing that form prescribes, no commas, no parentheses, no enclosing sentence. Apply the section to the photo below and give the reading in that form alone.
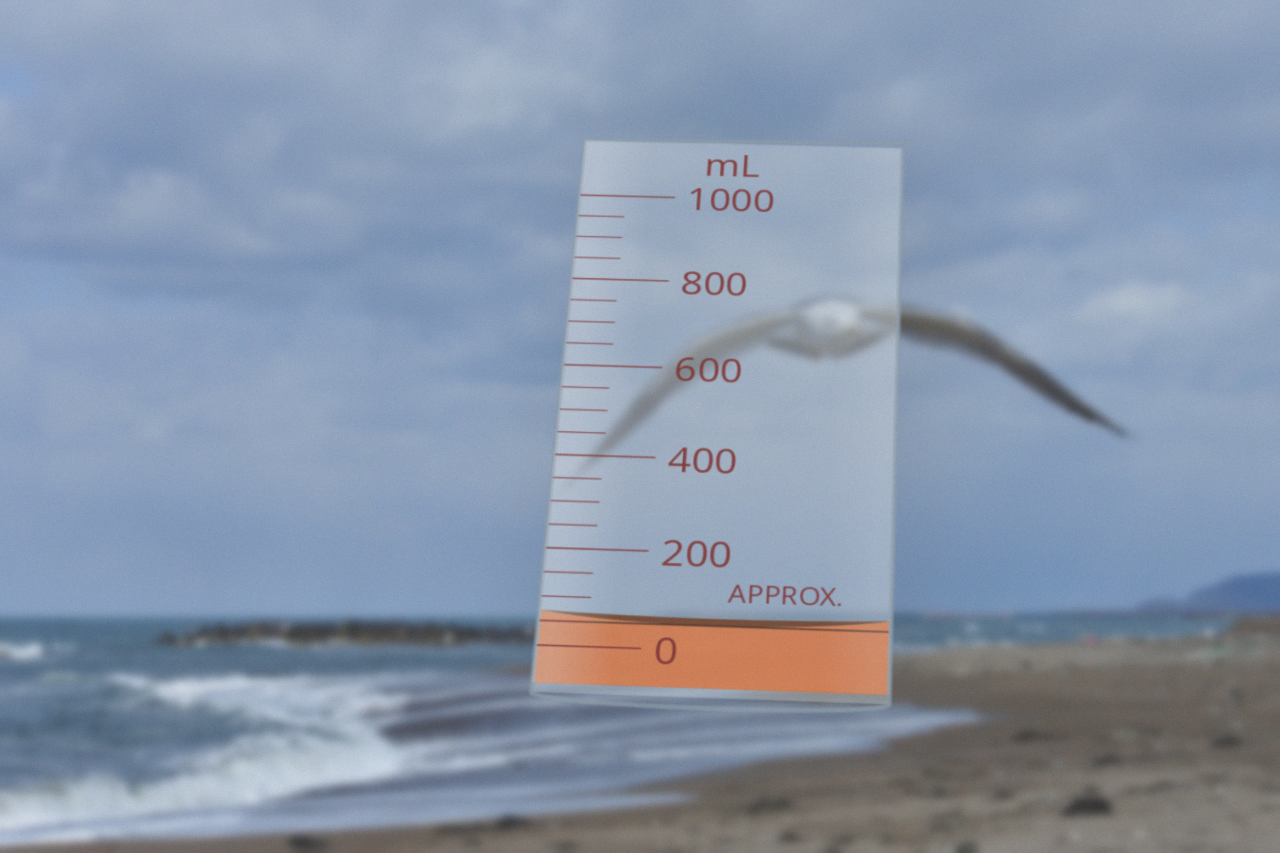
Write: 50 mL
